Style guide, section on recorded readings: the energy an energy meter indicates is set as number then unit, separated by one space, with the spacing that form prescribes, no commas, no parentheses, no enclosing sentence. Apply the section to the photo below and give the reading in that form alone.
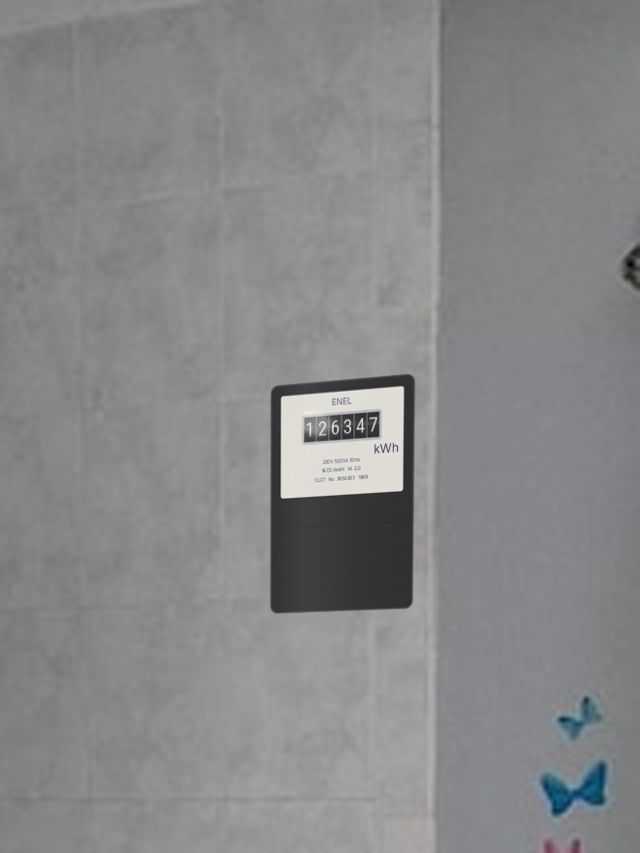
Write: 126347 kWh
